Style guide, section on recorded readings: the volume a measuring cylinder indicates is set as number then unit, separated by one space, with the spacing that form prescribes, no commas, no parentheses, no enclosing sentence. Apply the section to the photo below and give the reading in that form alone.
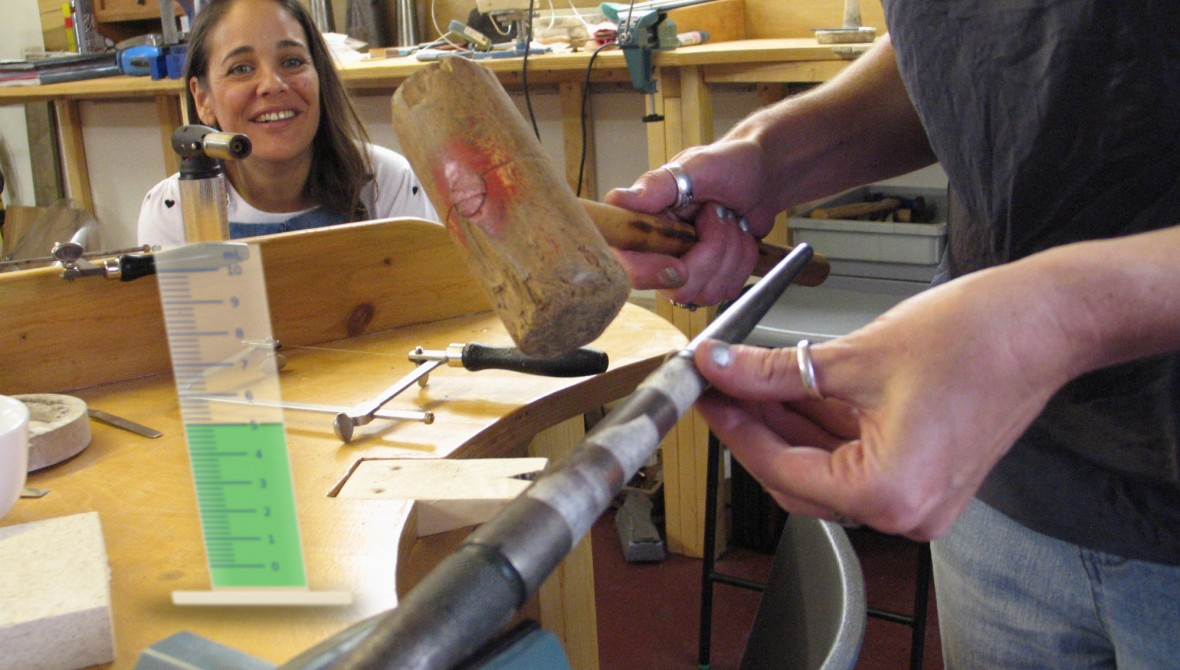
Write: 5 mL
